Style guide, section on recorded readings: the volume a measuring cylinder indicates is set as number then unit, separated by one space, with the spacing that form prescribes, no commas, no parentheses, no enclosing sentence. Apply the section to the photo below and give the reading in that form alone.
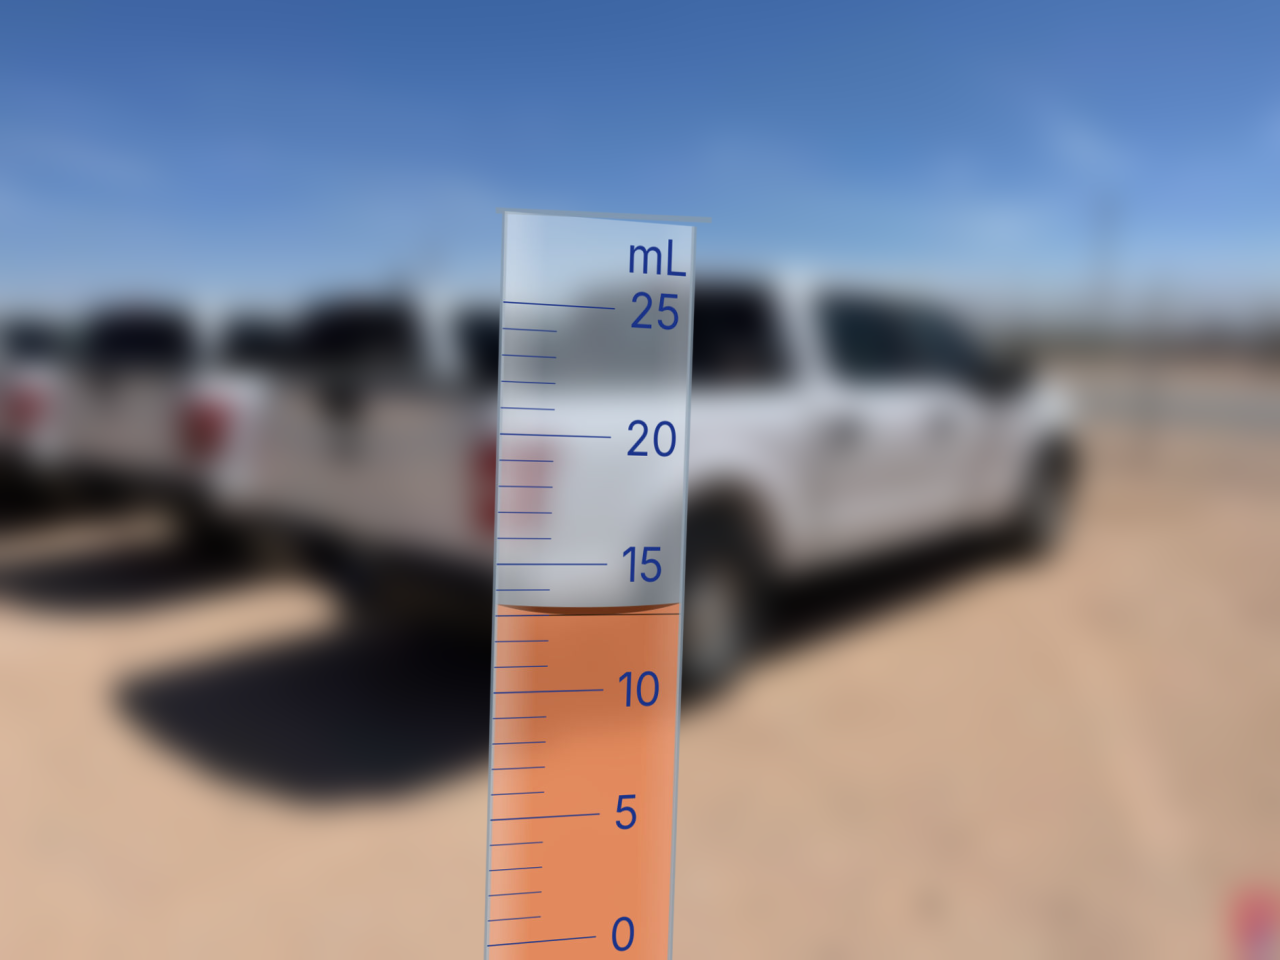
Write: 13 mL
